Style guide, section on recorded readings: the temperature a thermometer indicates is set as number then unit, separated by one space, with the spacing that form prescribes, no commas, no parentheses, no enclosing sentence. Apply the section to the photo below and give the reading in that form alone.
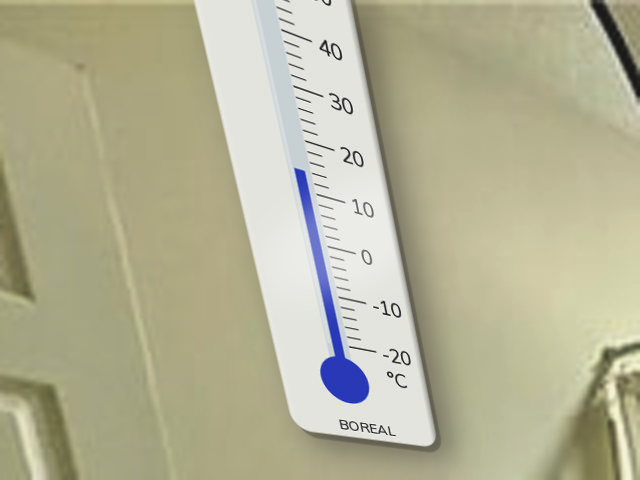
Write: 14 °C
